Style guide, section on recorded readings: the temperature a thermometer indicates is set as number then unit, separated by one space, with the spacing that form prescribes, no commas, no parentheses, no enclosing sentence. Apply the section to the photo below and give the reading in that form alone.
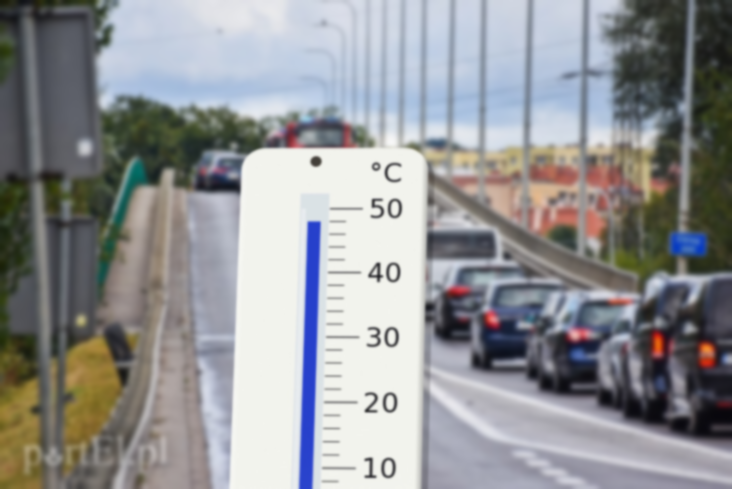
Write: 48 °C
